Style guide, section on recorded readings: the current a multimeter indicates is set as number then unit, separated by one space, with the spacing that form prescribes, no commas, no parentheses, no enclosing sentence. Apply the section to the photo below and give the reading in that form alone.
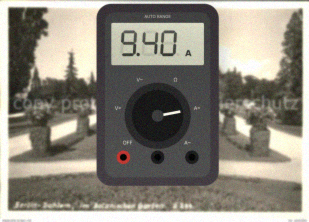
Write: 9.40 A
